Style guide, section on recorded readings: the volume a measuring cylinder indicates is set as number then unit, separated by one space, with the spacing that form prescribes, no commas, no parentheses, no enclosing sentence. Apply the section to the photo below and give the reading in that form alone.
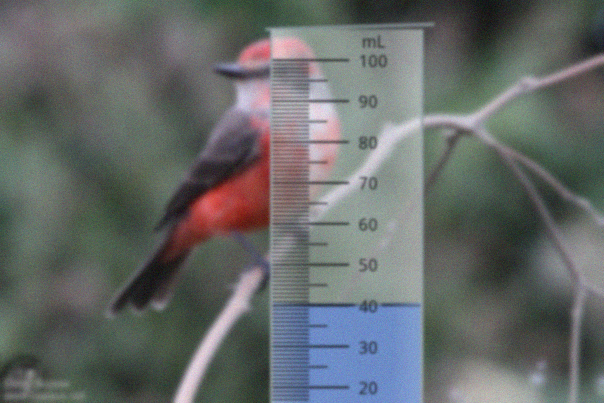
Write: 40 mL
